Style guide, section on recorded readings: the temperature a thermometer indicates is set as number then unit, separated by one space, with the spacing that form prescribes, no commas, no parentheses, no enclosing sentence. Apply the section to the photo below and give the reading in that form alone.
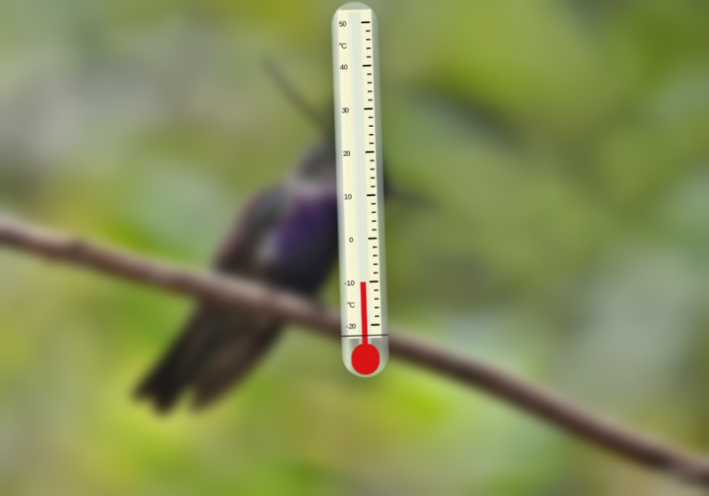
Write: -10 °C
